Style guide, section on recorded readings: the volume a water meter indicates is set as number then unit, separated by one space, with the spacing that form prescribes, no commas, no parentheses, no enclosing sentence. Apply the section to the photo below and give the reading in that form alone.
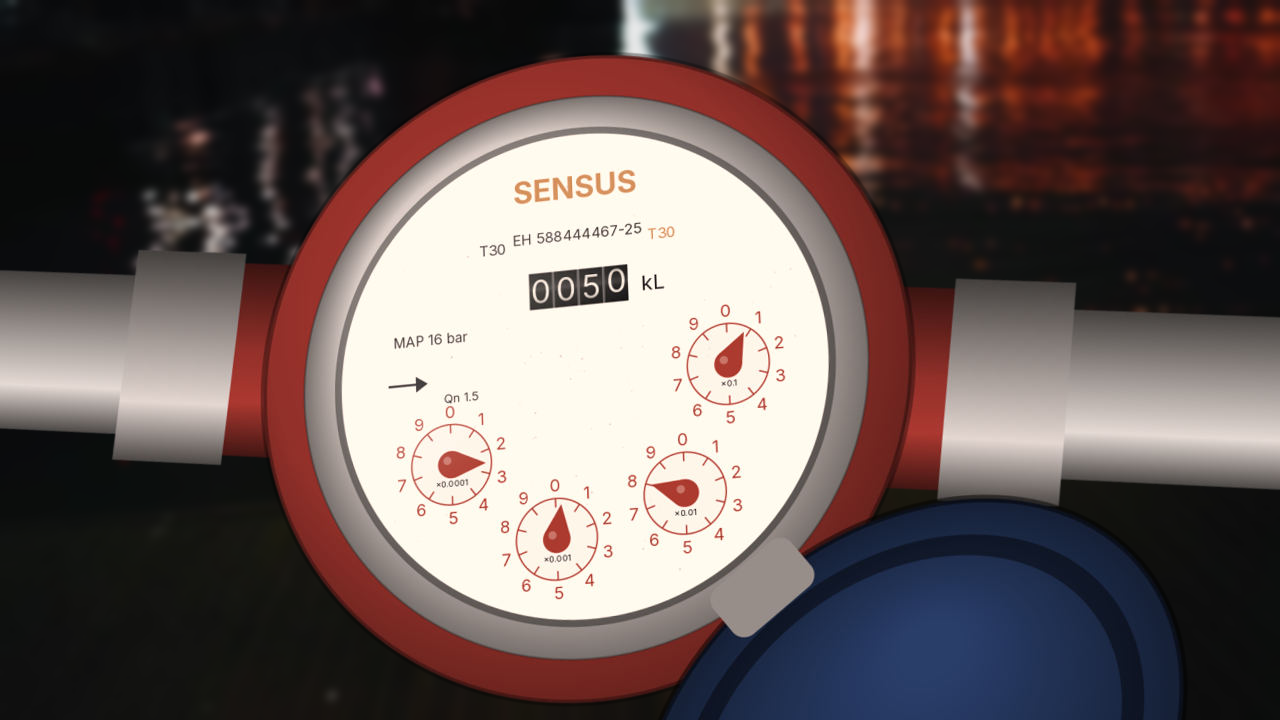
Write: 50.0802 kL
